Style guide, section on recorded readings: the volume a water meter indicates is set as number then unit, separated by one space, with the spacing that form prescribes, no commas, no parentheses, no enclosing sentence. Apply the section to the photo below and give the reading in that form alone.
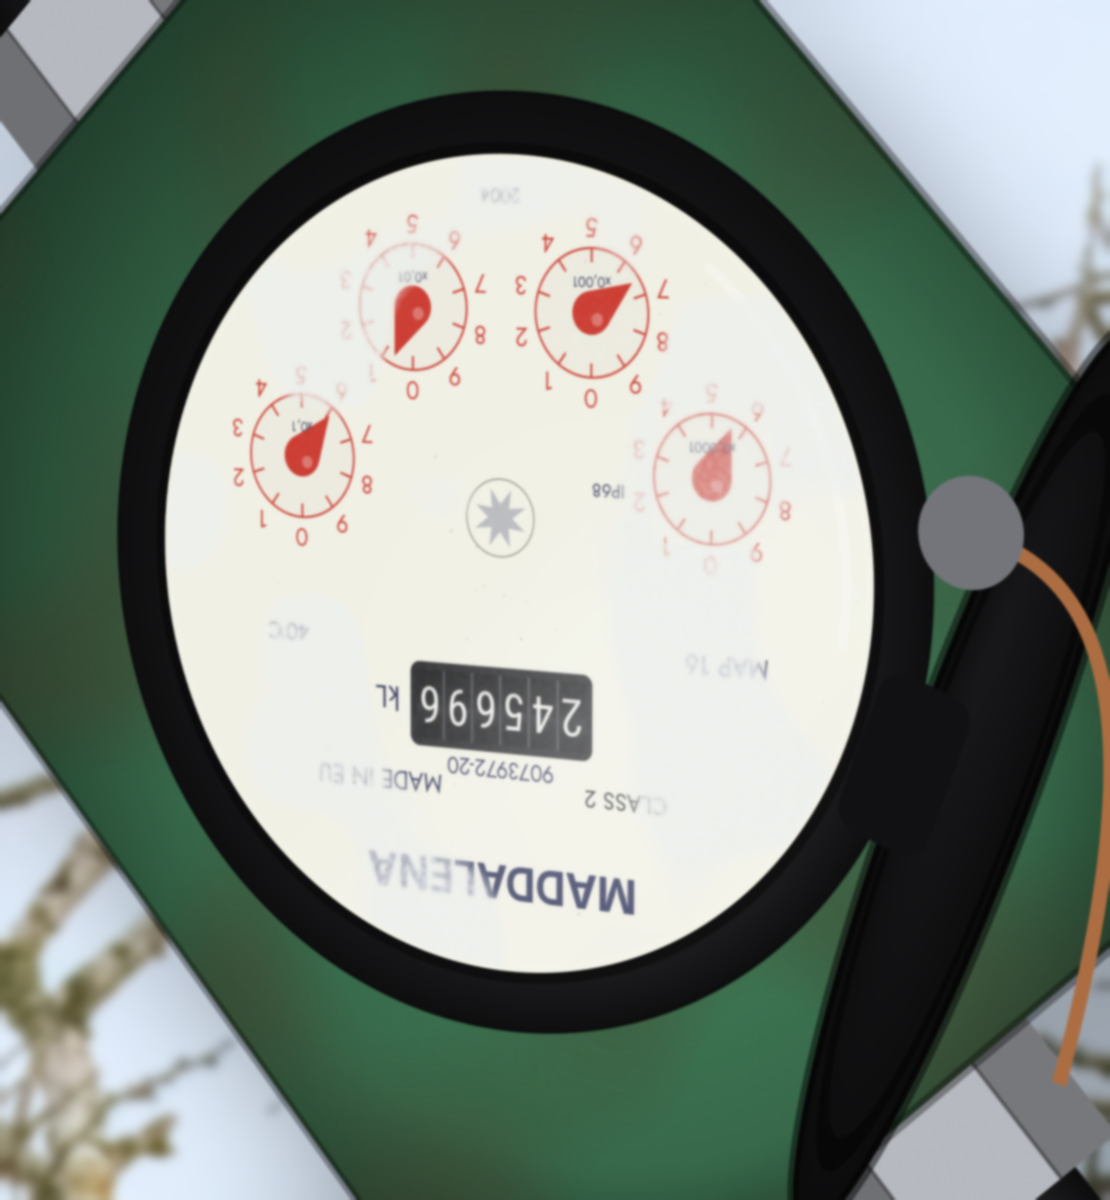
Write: 245696.6065 kL
